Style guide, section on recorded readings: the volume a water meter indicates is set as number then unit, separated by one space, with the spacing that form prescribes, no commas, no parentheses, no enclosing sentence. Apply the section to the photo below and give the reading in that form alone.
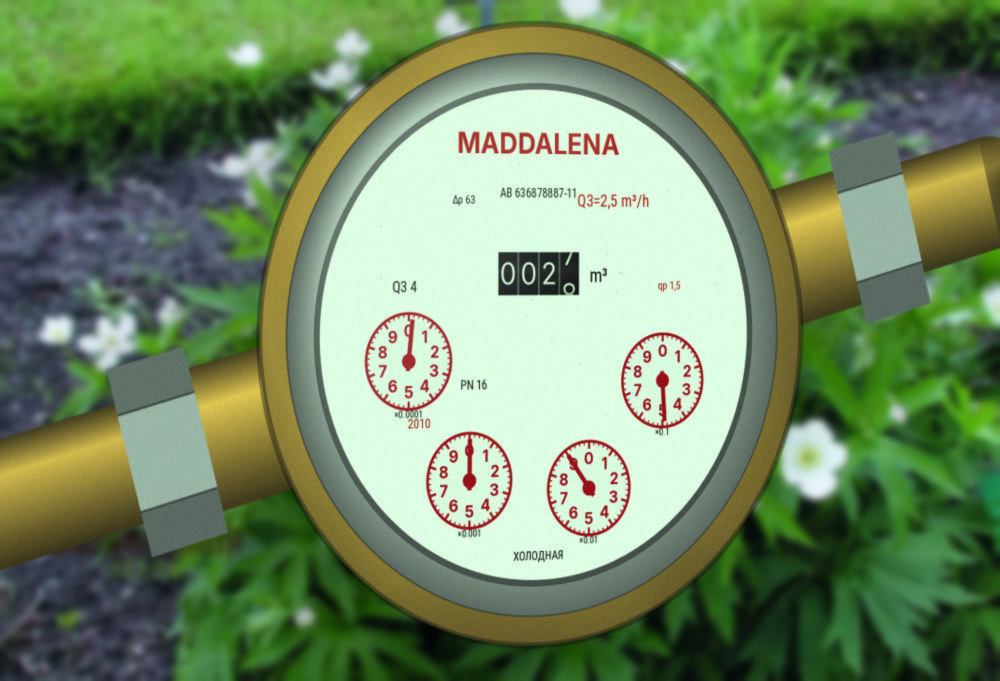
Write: 27.4900 m³
